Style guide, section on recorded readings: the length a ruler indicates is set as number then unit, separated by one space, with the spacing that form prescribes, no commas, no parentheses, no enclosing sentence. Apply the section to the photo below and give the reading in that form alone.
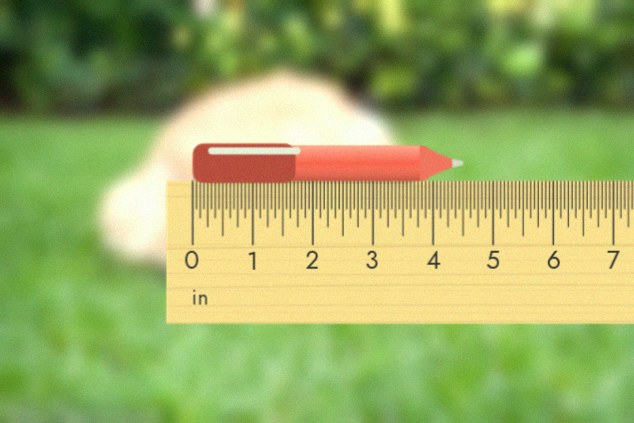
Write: 4.5 in
